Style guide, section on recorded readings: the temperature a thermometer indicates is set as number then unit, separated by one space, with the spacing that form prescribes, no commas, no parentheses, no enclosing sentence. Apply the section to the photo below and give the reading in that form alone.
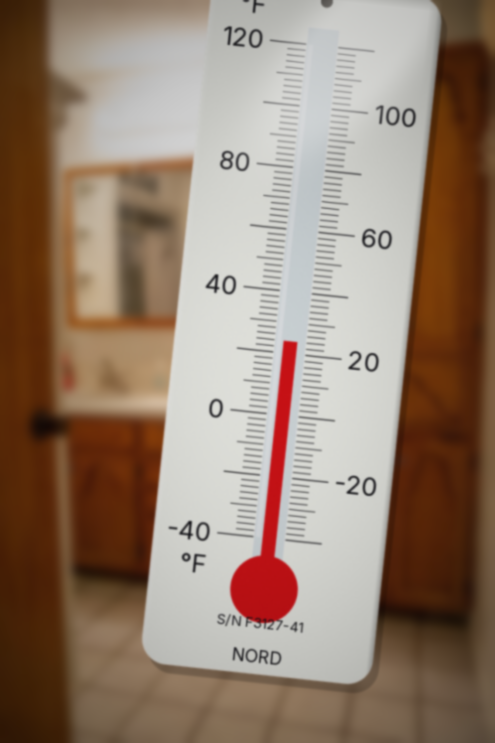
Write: 24 °F
